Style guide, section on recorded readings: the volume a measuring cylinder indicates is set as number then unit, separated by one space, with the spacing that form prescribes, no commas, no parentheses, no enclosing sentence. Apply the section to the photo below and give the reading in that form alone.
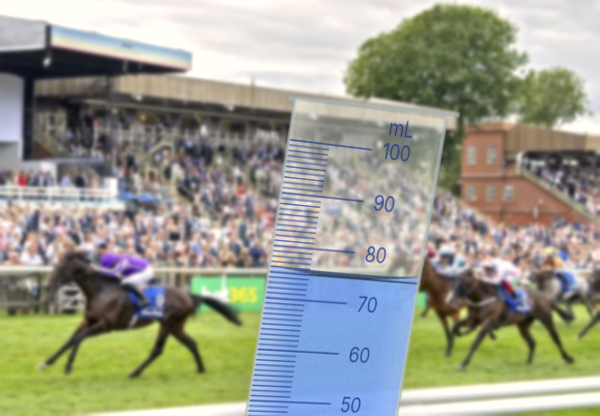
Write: 75 mL
